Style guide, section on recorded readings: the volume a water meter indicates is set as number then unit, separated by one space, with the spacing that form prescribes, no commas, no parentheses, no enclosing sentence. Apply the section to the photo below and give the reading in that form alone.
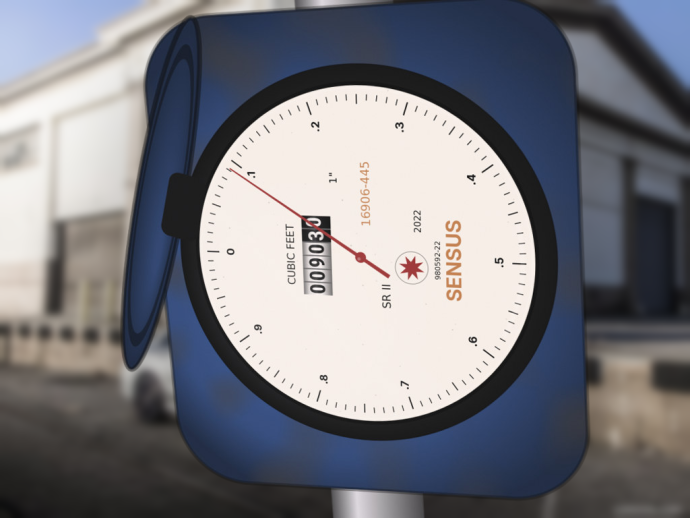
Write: 9030.09 ft³
